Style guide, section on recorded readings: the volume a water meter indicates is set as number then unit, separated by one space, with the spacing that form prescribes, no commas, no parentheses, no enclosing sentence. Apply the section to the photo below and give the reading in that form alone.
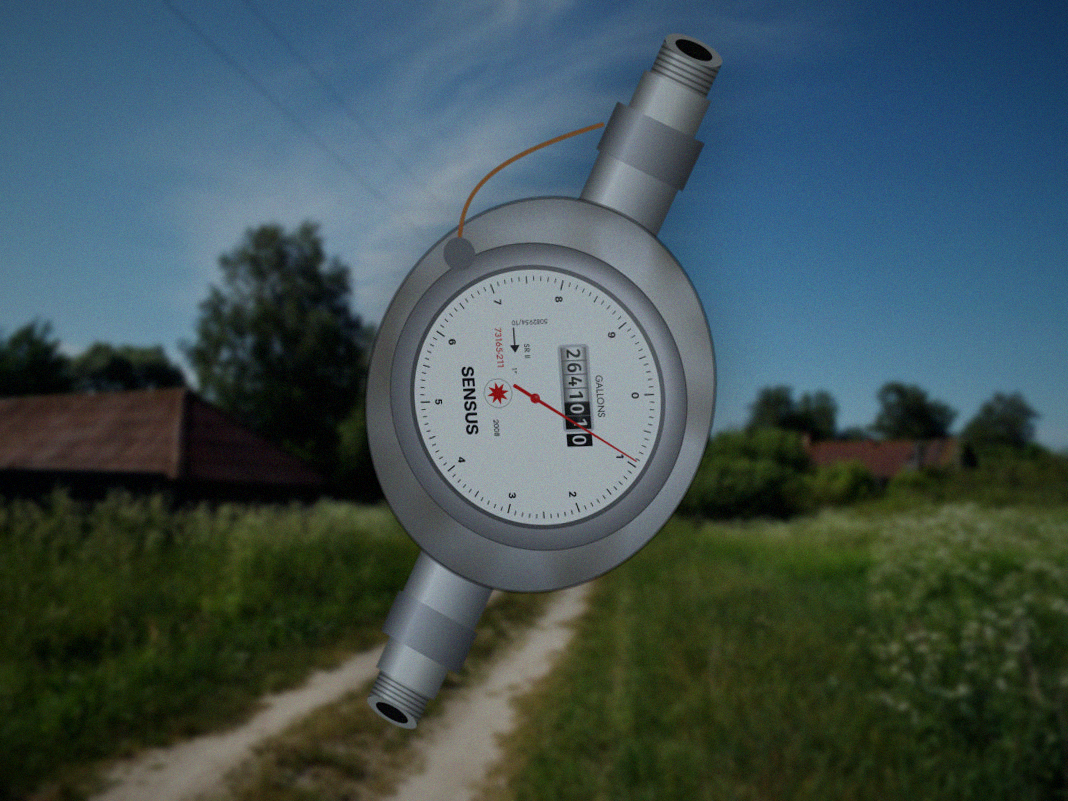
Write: 2641010.9 gal
